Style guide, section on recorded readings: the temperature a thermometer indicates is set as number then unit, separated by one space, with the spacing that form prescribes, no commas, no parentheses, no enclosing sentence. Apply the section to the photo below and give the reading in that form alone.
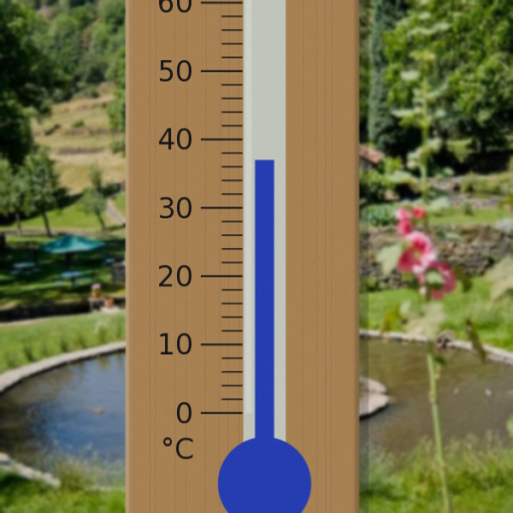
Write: 37 °C
